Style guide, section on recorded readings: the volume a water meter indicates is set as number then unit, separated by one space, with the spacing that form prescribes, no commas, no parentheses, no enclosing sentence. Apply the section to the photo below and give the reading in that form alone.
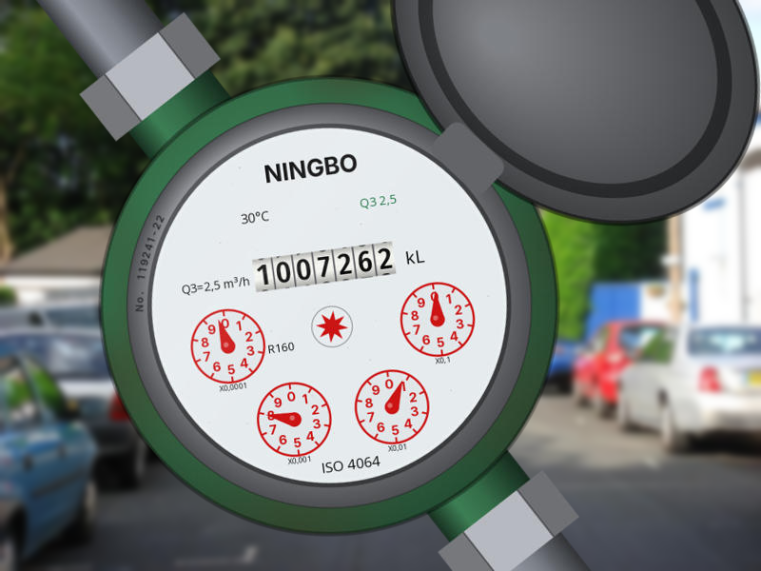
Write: 1007262.0079 kL
